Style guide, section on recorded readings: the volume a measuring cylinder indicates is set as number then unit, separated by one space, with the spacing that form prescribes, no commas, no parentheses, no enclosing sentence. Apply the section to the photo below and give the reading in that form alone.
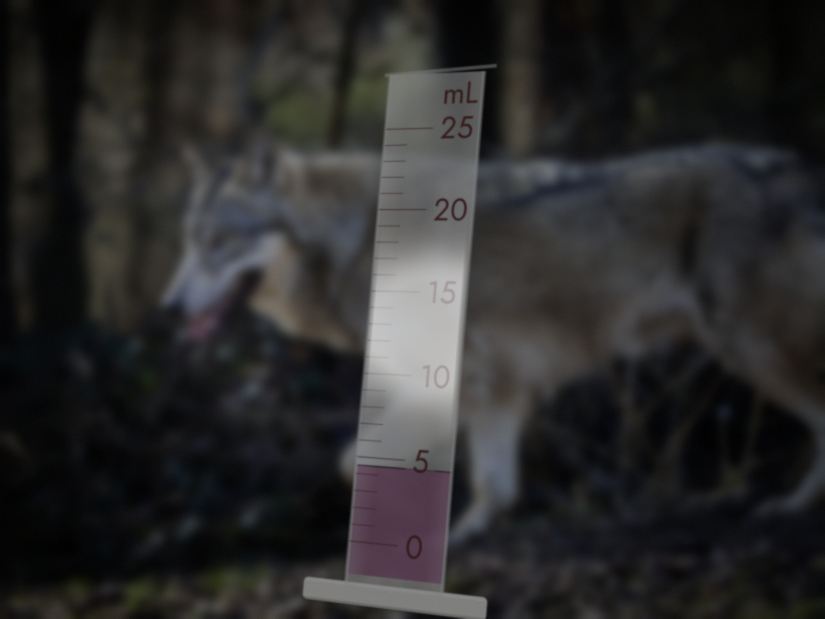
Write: 4.5 mL
